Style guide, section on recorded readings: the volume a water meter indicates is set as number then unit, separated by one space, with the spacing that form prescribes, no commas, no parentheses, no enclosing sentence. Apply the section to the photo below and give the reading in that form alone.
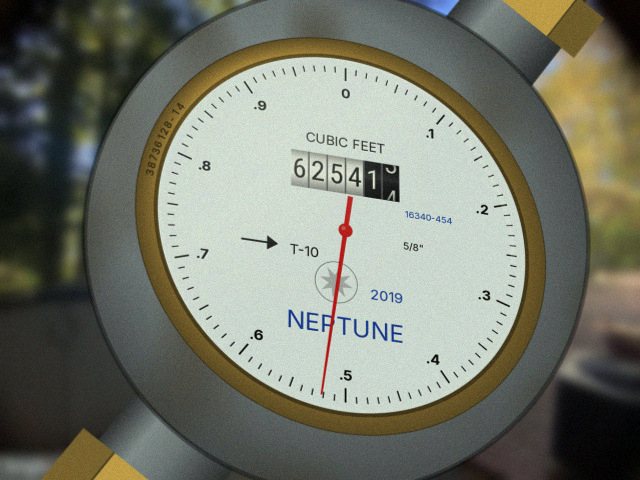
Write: 625413.52 ft³
